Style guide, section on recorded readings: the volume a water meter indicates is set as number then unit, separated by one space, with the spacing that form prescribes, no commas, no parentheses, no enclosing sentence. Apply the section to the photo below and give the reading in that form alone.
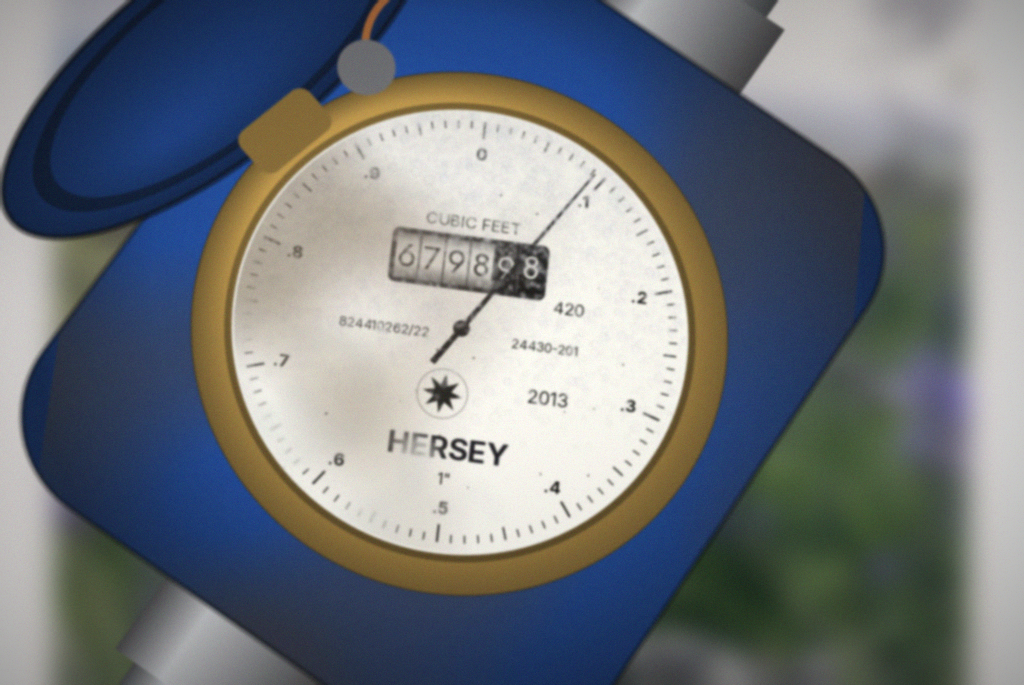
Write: 679898.09 ft³
